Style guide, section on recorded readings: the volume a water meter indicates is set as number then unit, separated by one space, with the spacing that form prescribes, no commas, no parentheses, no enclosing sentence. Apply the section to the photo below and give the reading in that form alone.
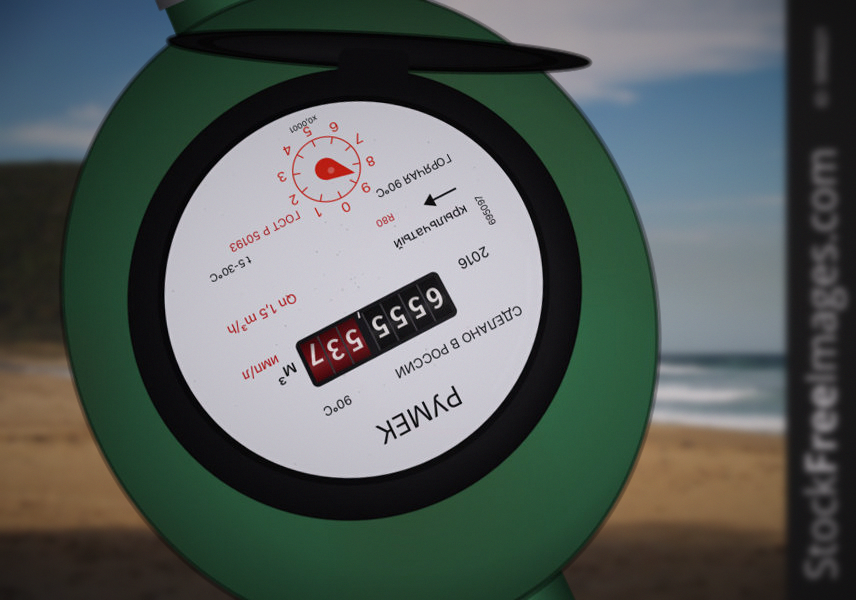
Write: 6555.5368 m³
